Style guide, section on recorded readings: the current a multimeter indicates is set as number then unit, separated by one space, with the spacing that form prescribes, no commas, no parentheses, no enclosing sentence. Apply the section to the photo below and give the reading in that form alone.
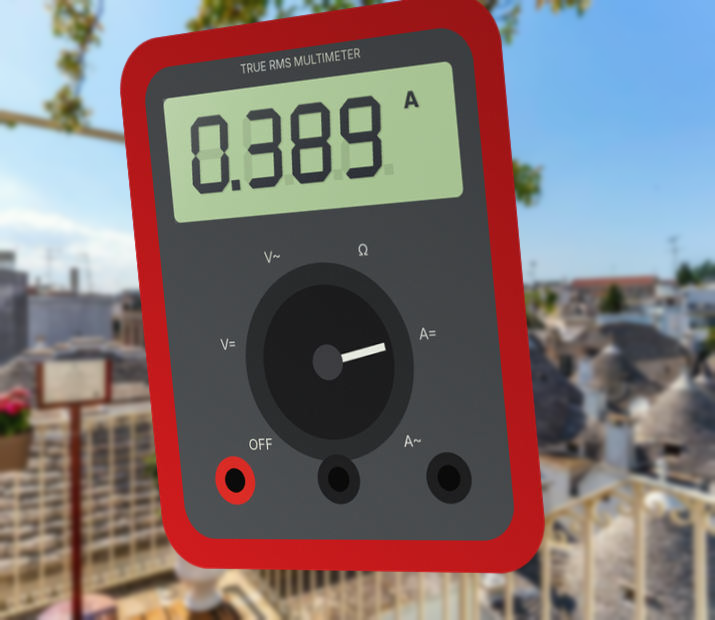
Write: 0.389 A
